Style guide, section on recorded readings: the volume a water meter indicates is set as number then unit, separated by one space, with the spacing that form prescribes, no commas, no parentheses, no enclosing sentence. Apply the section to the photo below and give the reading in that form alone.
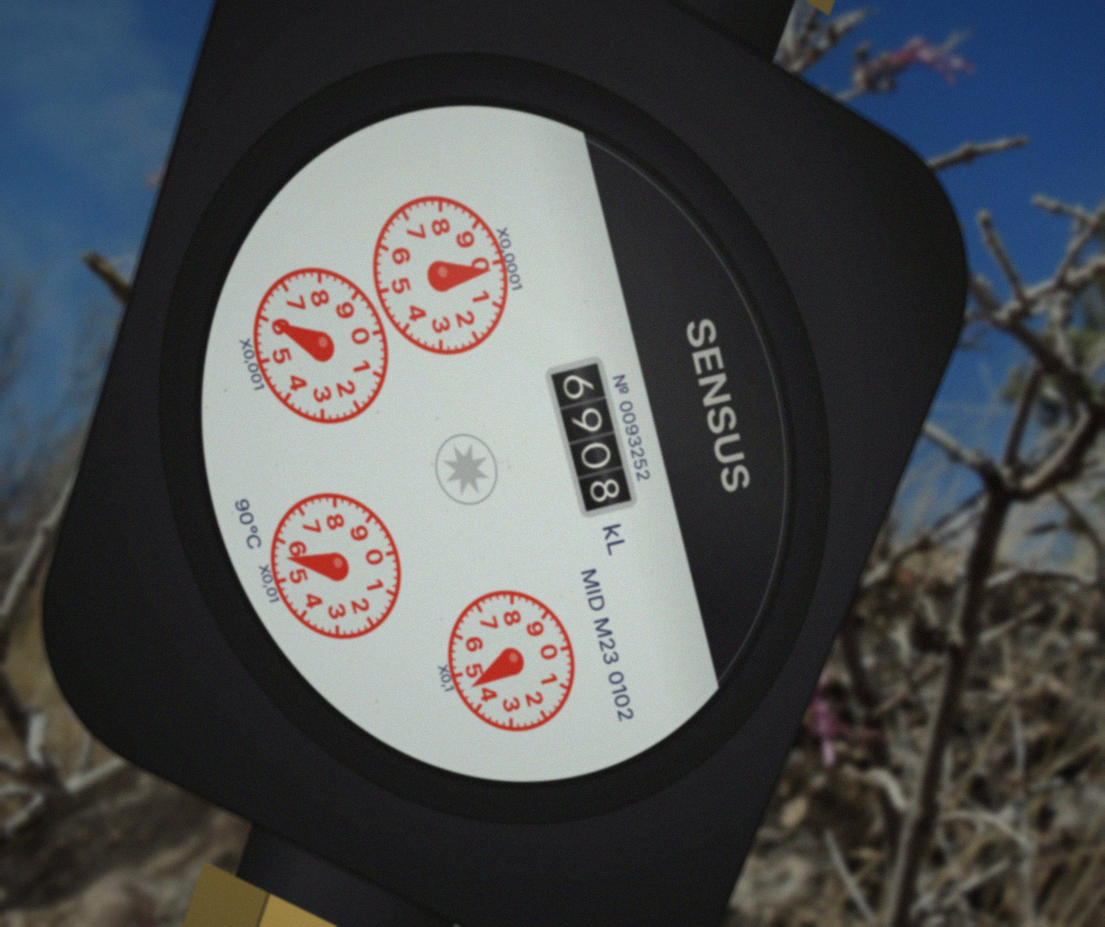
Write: 6908.4560 kL
